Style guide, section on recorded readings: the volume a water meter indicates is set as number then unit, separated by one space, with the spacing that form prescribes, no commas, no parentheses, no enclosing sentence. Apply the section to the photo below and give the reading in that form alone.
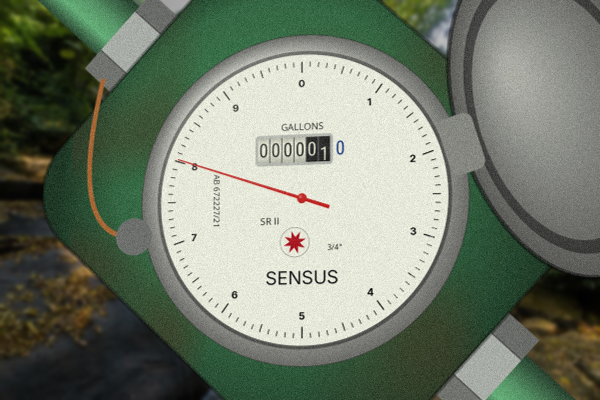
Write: 8.0 gal
